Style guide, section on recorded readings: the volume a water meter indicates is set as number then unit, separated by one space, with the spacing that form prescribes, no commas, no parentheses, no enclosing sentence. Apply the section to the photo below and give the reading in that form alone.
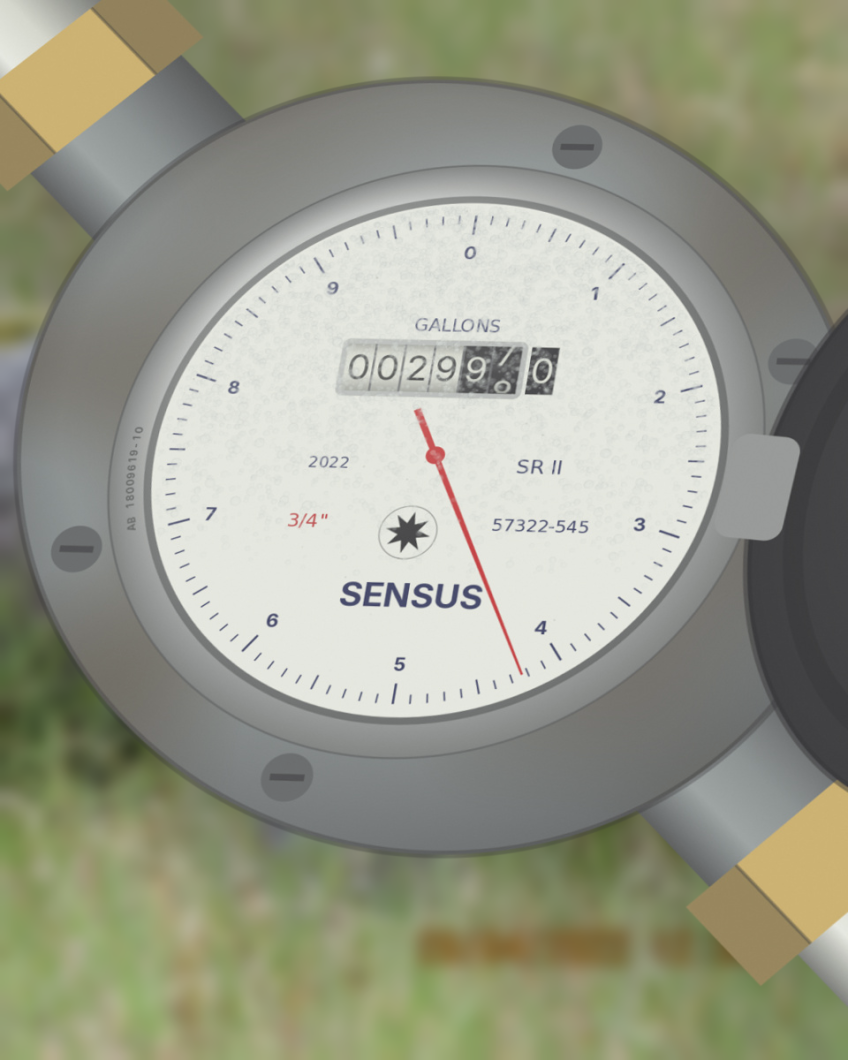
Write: 29974.2 gal
